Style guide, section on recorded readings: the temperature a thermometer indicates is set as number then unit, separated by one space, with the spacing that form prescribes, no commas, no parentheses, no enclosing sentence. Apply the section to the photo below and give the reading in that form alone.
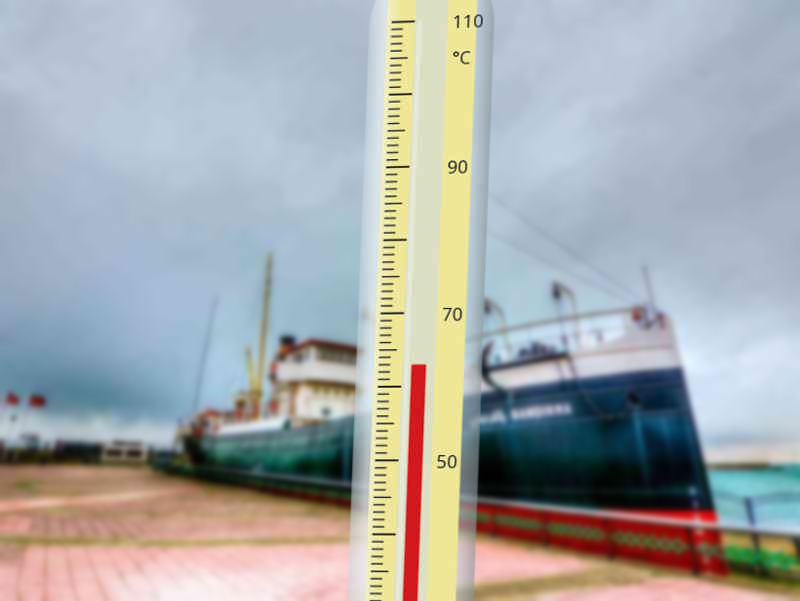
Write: 63 °C
